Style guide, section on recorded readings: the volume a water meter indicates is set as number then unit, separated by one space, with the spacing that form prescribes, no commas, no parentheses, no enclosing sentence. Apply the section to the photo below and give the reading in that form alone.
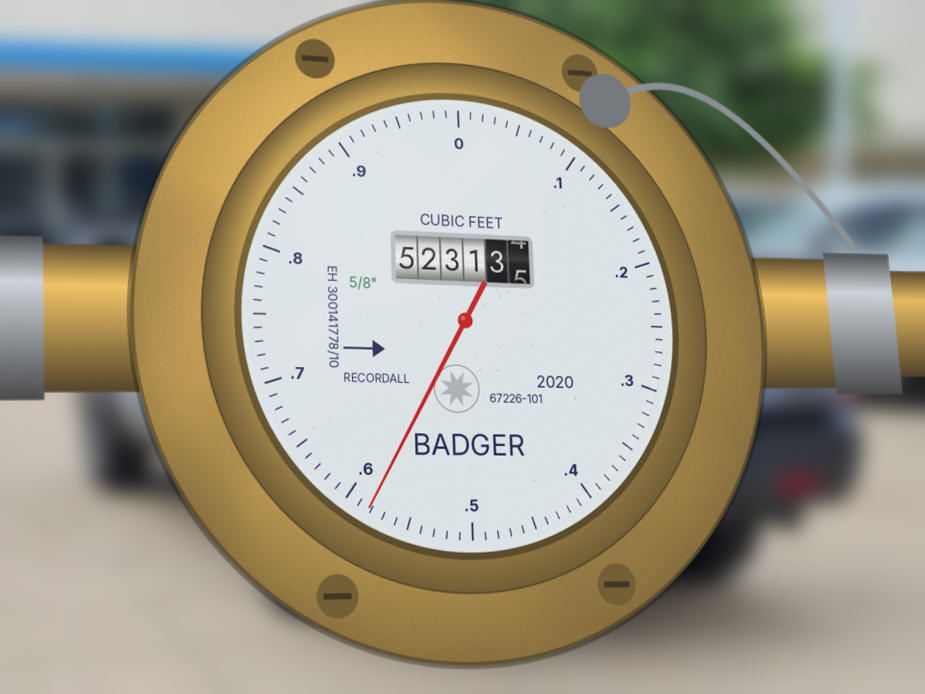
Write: 523134.58 ft³
